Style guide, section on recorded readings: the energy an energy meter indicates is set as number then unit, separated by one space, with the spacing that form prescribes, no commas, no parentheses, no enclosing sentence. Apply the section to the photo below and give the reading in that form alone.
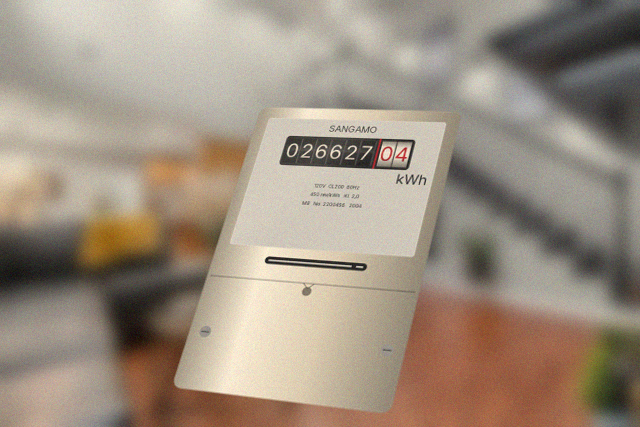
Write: 26627.04 kWh
